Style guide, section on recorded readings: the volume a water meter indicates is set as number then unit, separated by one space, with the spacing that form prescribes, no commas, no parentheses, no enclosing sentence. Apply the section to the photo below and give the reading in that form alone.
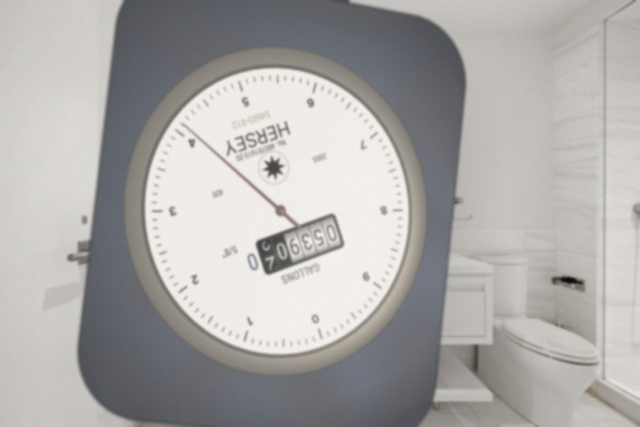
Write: 539024.1 gal
